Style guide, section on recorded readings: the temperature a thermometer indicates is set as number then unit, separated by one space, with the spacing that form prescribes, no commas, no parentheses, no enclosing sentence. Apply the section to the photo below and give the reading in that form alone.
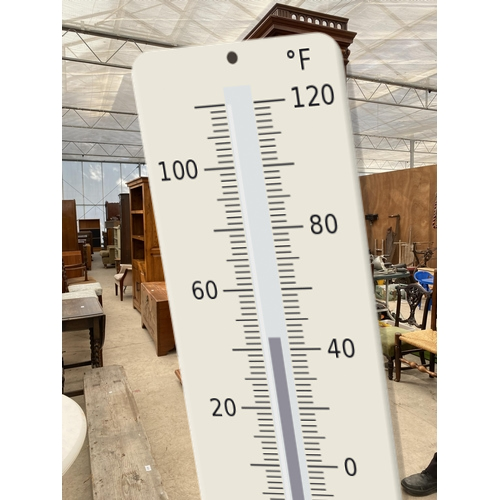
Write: 44 °F
